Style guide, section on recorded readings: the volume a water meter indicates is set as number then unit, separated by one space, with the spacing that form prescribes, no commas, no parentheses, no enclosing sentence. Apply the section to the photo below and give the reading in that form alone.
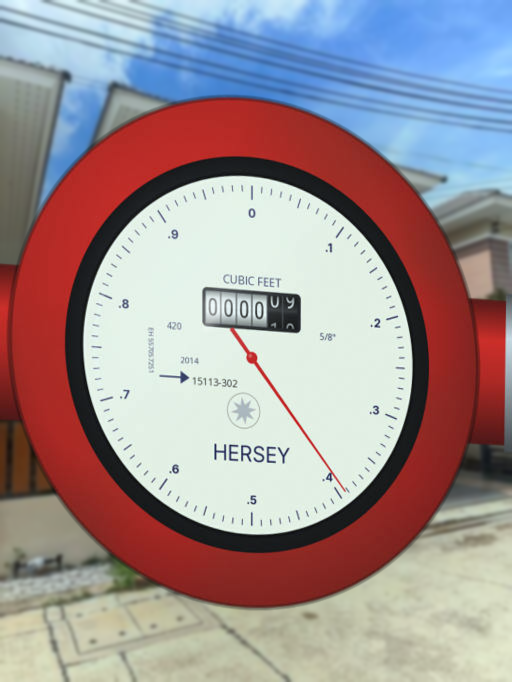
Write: 9.39 ft³
